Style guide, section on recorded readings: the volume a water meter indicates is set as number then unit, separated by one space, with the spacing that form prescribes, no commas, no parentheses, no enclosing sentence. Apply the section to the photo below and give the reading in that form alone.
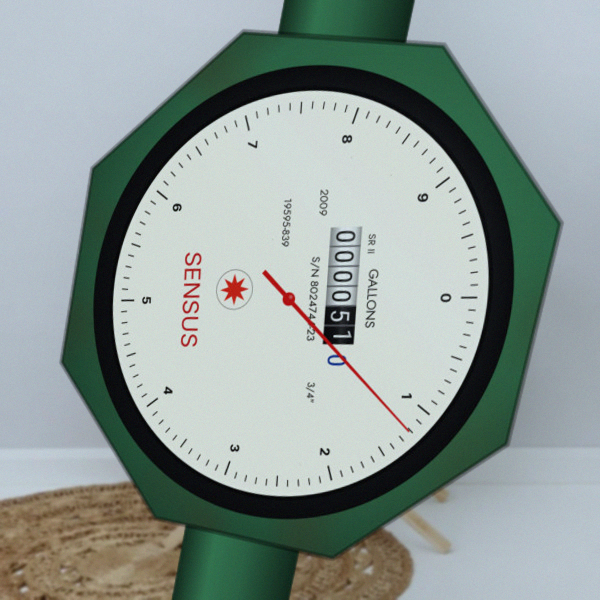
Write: 511.2 gal
